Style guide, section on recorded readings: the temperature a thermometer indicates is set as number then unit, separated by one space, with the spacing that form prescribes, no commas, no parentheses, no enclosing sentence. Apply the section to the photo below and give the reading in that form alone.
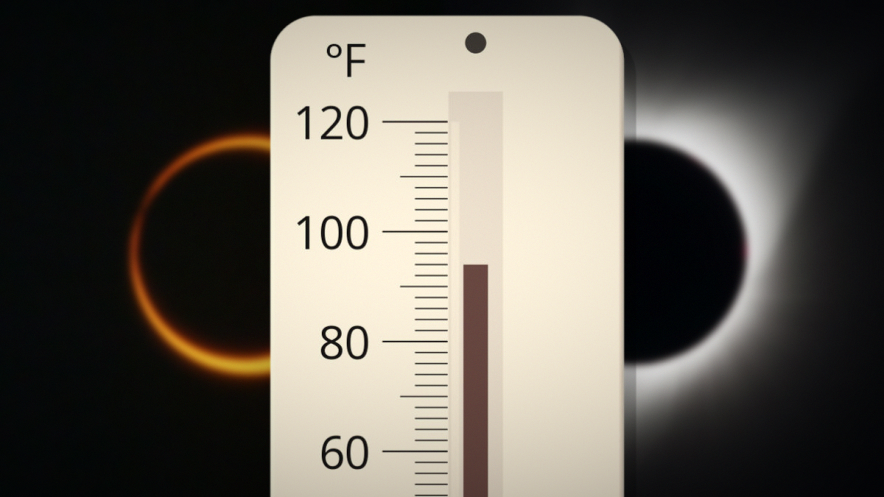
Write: 94 °F
